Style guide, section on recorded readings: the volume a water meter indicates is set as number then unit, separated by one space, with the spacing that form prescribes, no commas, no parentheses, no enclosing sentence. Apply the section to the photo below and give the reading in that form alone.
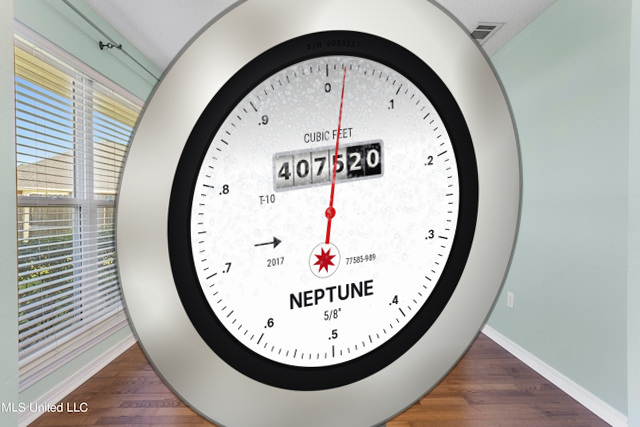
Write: 407520.02 ft³
